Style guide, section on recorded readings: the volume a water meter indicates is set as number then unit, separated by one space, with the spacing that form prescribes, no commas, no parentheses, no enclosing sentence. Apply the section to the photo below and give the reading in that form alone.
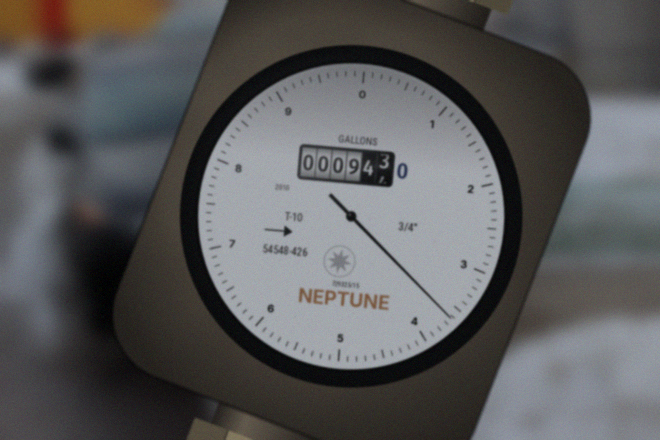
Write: 9433.6 gal
